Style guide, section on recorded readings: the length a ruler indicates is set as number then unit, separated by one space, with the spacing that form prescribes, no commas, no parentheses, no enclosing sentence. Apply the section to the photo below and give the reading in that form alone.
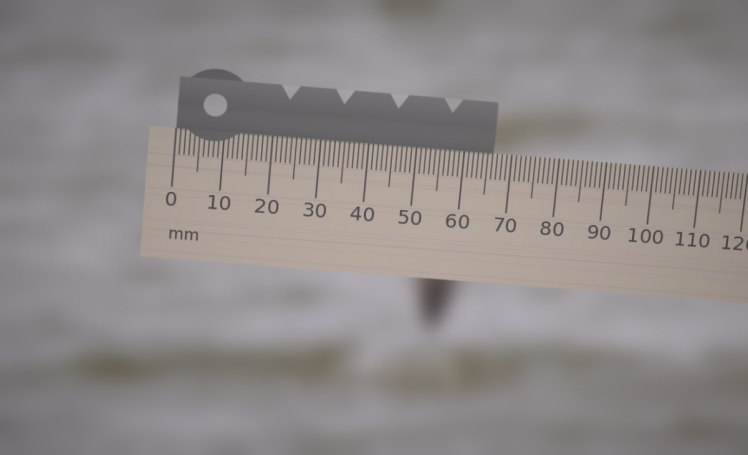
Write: 66 mm
